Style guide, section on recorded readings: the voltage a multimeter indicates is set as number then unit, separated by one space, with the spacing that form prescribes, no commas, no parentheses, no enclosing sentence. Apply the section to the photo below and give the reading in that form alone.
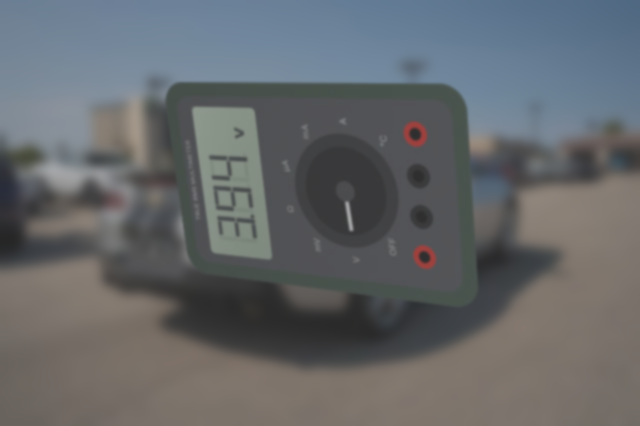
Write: 3.94 V
